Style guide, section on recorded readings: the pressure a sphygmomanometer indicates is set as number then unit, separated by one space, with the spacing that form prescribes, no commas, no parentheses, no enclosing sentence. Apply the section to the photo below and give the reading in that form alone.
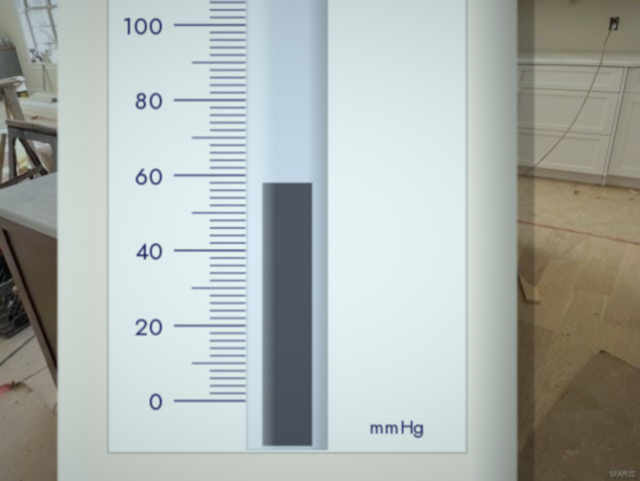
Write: 58 mmHg
